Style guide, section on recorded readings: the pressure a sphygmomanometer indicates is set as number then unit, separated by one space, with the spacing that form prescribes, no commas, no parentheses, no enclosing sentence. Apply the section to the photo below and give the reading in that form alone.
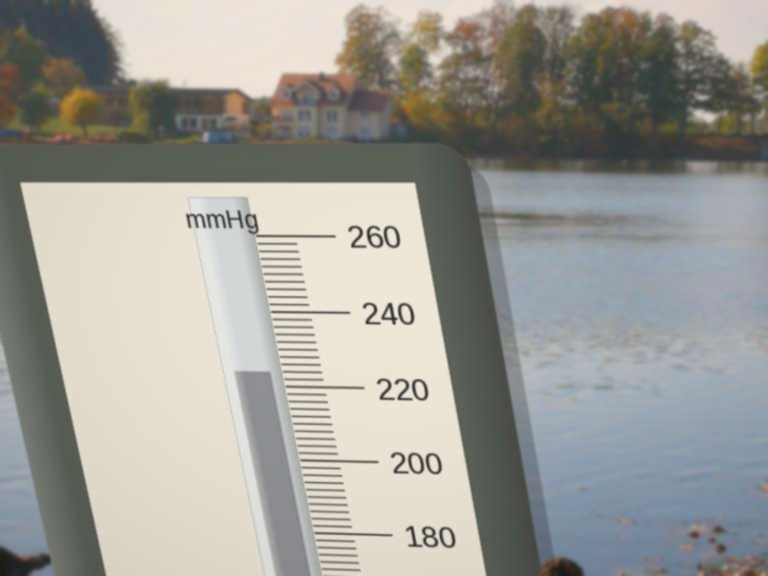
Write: 224 mmHg
